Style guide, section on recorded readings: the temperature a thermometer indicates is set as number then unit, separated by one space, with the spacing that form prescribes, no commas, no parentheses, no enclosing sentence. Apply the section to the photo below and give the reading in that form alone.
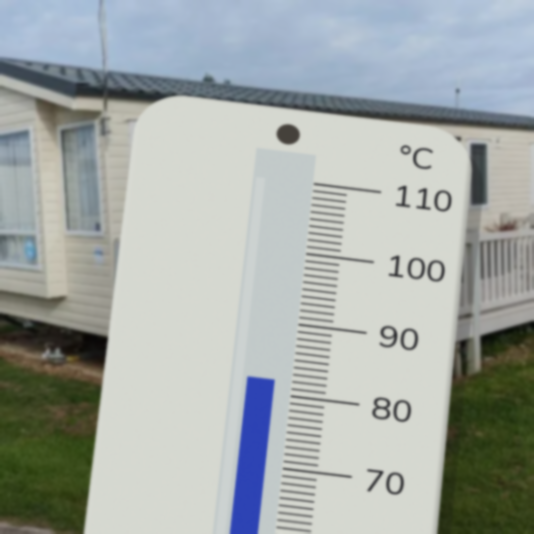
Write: 82 °C
